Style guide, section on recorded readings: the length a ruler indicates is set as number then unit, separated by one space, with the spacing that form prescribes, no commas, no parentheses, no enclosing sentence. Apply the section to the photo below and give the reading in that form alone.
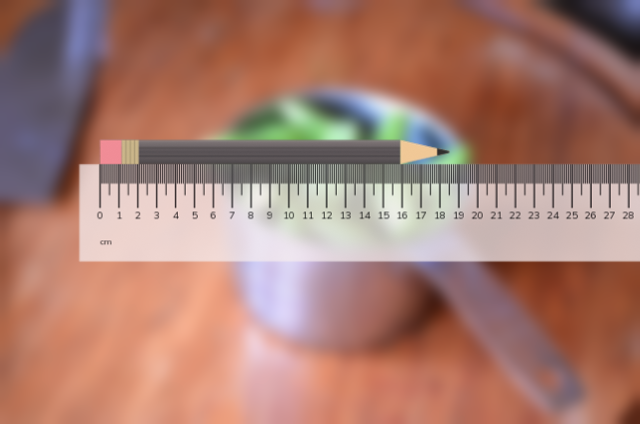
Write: 18.5 cm
